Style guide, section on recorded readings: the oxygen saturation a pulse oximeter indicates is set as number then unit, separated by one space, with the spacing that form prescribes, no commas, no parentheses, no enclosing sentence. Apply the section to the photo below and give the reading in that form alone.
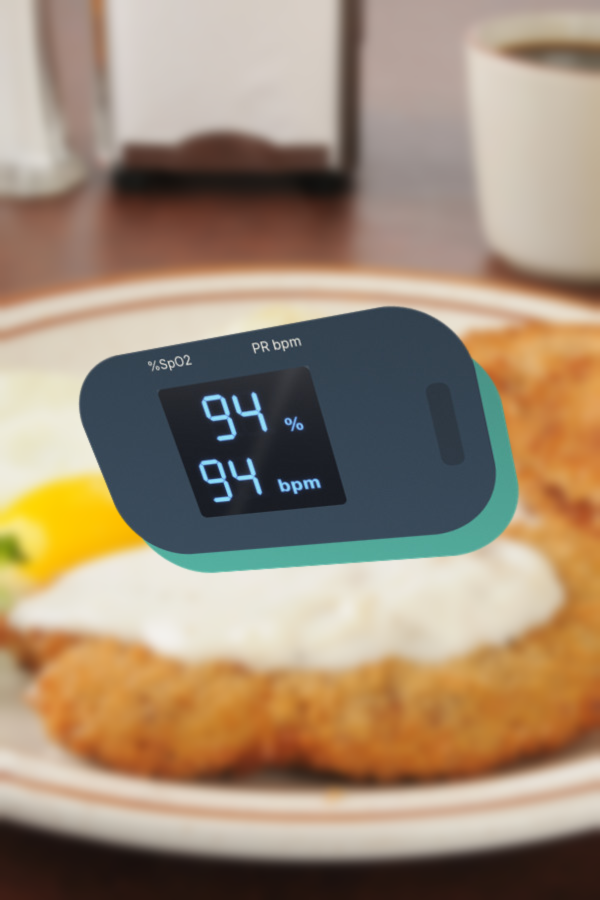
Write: 94 %
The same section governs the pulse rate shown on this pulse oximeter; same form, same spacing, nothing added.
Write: 94 bpm
